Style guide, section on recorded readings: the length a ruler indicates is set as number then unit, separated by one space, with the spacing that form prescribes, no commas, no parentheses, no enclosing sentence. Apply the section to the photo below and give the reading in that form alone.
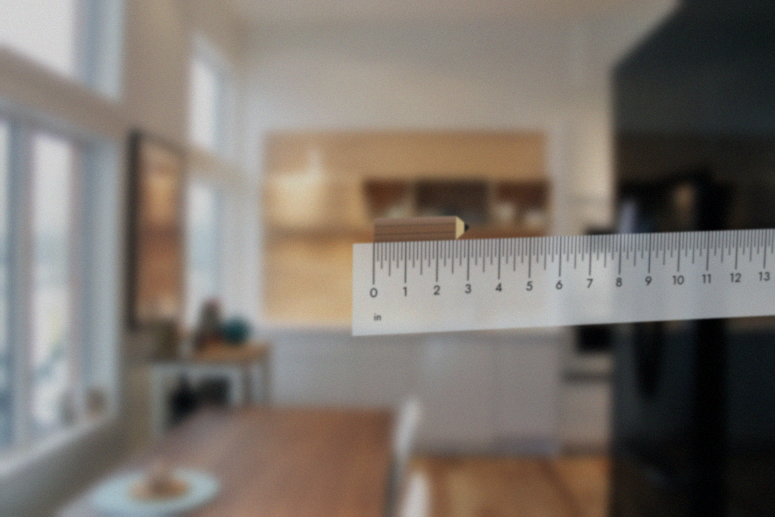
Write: 3 in
